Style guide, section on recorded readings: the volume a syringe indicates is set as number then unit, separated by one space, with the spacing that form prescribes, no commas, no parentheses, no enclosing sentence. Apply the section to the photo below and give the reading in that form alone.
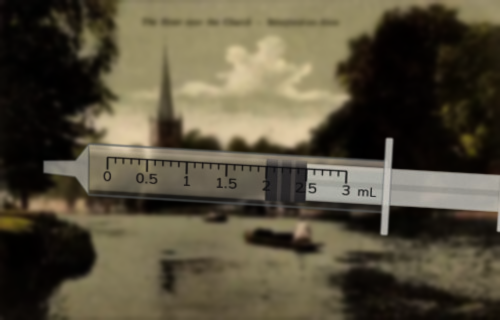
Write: 2 mL
